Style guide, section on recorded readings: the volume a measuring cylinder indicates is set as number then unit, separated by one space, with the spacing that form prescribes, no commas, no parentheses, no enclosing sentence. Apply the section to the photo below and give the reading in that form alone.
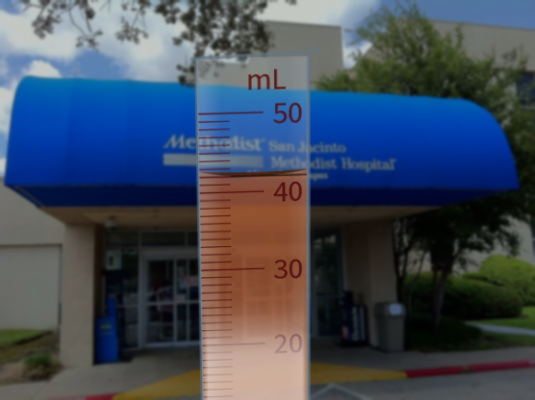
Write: 42 mL
